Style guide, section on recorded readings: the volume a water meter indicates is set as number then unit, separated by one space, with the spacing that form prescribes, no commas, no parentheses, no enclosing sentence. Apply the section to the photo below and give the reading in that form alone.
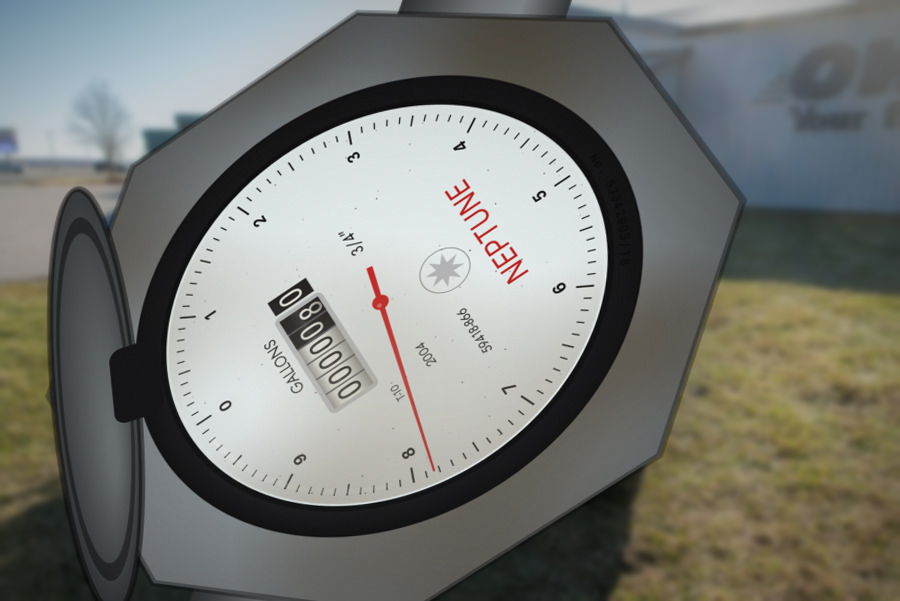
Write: 77.8 gal
